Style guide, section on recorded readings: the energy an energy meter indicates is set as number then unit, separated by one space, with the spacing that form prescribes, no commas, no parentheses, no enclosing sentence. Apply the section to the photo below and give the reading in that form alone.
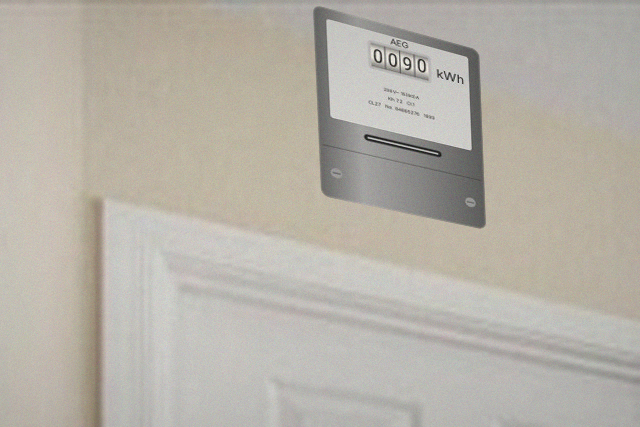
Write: 90 kWh
